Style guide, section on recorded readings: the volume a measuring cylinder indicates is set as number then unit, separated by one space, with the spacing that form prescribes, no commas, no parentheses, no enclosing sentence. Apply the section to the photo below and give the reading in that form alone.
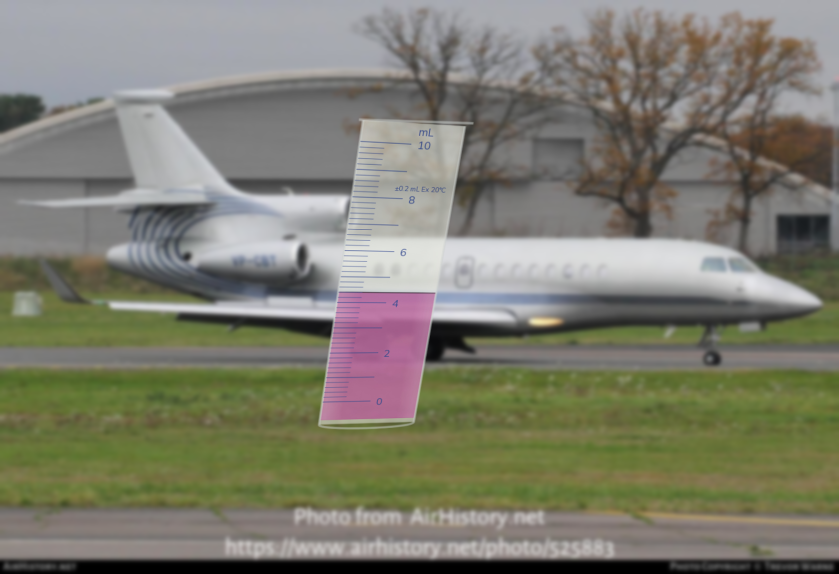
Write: 4.4 mL
